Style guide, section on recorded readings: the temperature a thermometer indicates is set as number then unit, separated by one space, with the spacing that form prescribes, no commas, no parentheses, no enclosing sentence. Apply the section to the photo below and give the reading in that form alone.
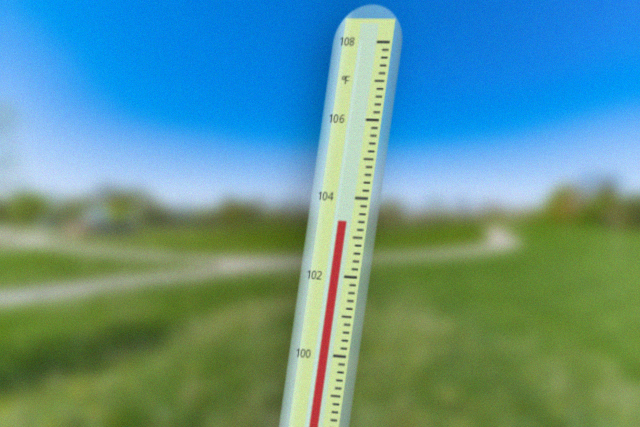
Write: 103.4 °F
